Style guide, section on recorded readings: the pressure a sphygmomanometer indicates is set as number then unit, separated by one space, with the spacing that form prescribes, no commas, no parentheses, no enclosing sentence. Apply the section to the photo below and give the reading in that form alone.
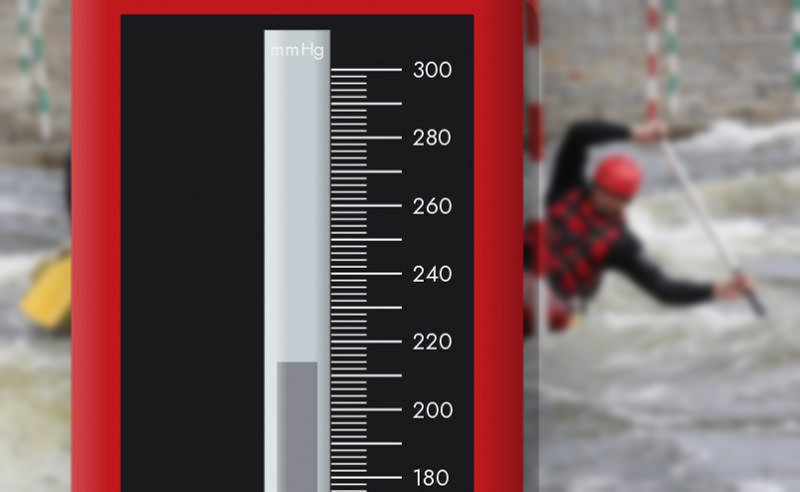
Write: 214 mmHg
